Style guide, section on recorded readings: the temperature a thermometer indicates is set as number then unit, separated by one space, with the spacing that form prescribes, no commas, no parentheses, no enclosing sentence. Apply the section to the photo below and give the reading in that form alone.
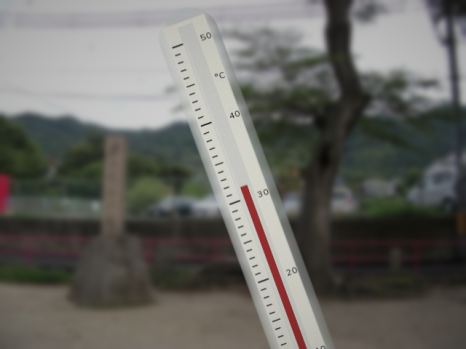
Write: 31.5 °C
